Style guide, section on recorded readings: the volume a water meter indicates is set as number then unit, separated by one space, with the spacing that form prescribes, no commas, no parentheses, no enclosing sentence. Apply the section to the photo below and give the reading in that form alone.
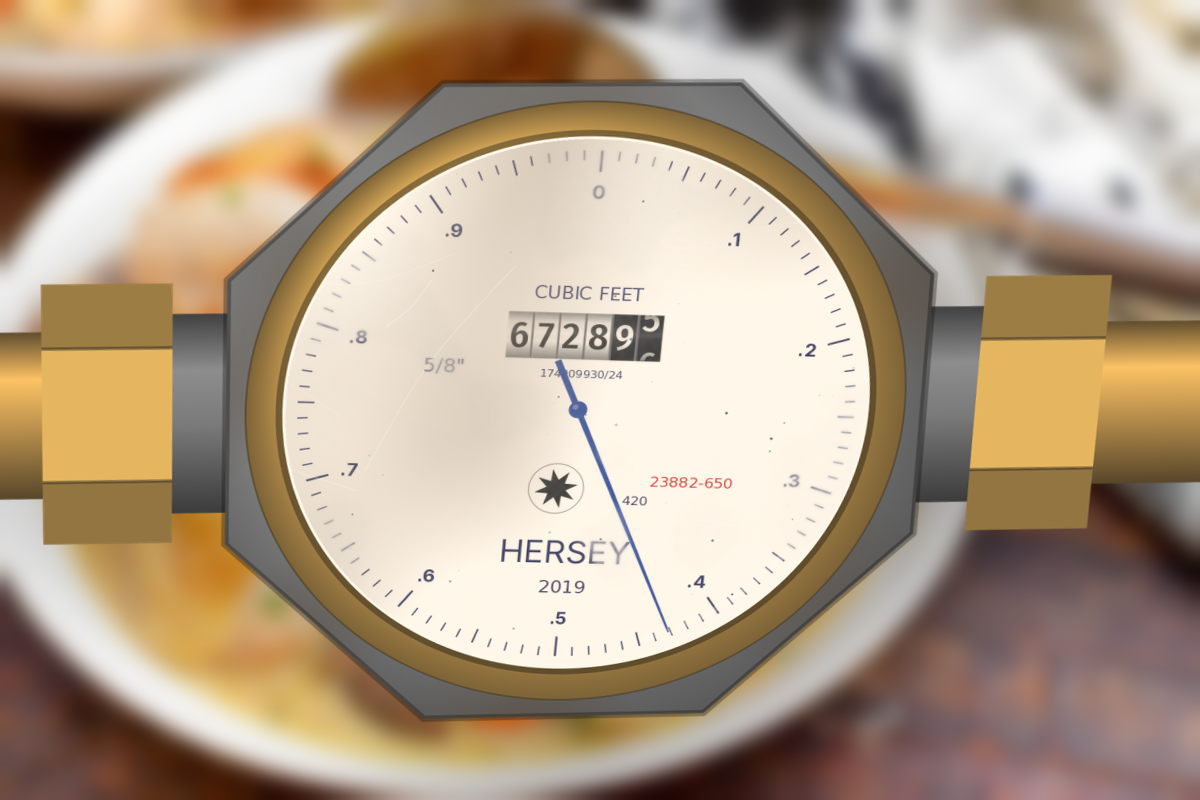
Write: 672895.43 ft³
